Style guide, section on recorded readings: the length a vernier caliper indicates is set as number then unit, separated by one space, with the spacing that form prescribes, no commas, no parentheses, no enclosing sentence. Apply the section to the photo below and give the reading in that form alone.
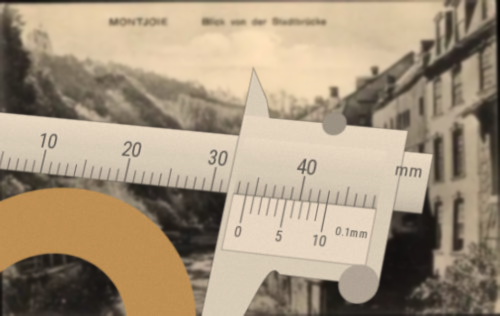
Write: 34.0 mm
